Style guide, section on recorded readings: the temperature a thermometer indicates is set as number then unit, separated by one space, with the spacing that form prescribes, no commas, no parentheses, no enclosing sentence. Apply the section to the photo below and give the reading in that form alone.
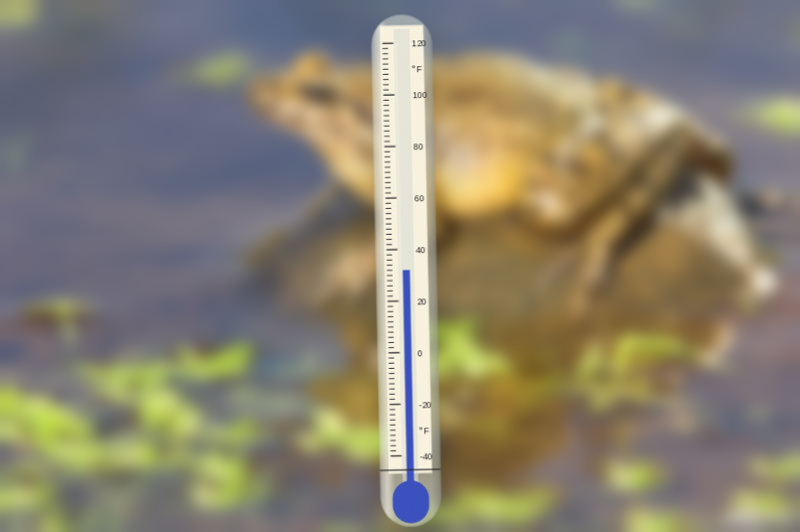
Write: 32 °F
